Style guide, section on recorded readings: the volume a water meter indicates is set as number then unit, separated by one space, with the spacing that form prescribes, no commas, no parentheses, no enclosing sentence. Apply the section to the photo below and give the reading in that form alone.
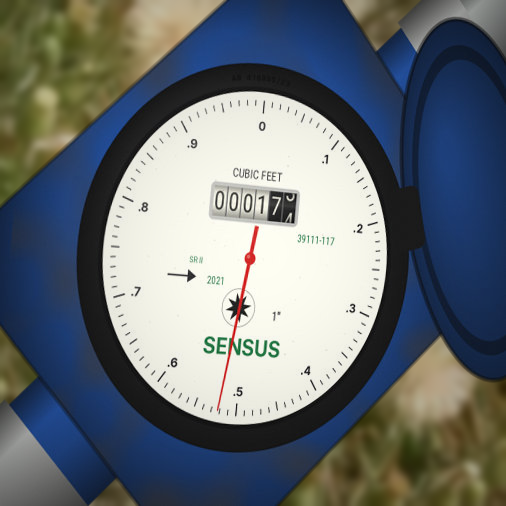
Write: 173.52 ft³
